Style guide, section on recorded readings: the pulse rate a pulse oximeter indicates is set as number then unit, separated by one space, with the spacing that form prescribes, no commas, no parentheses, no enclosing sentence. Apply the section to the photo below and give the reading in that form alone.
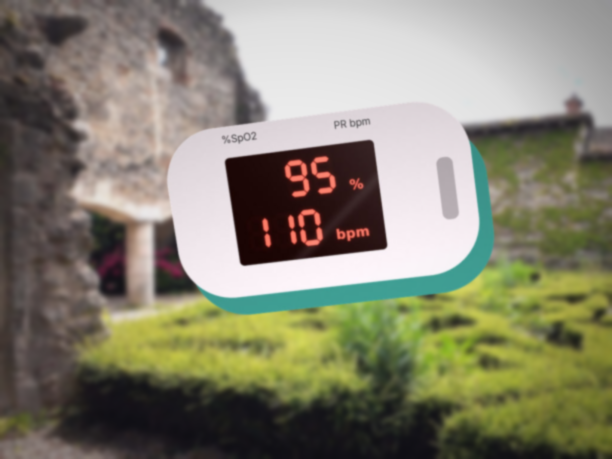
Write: 110 bpm
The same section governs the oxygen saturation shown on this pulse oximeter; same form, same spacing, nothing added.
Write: 95 %
